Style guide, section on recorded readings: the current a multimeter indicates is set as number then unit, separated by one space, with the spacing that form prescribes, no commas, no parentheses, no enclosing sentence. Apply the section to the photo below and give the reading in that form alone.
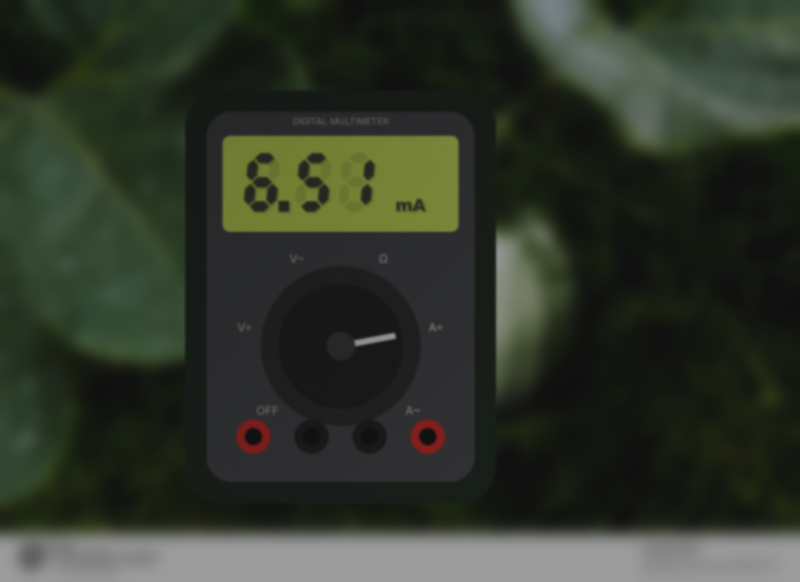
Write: 6.51 mA
